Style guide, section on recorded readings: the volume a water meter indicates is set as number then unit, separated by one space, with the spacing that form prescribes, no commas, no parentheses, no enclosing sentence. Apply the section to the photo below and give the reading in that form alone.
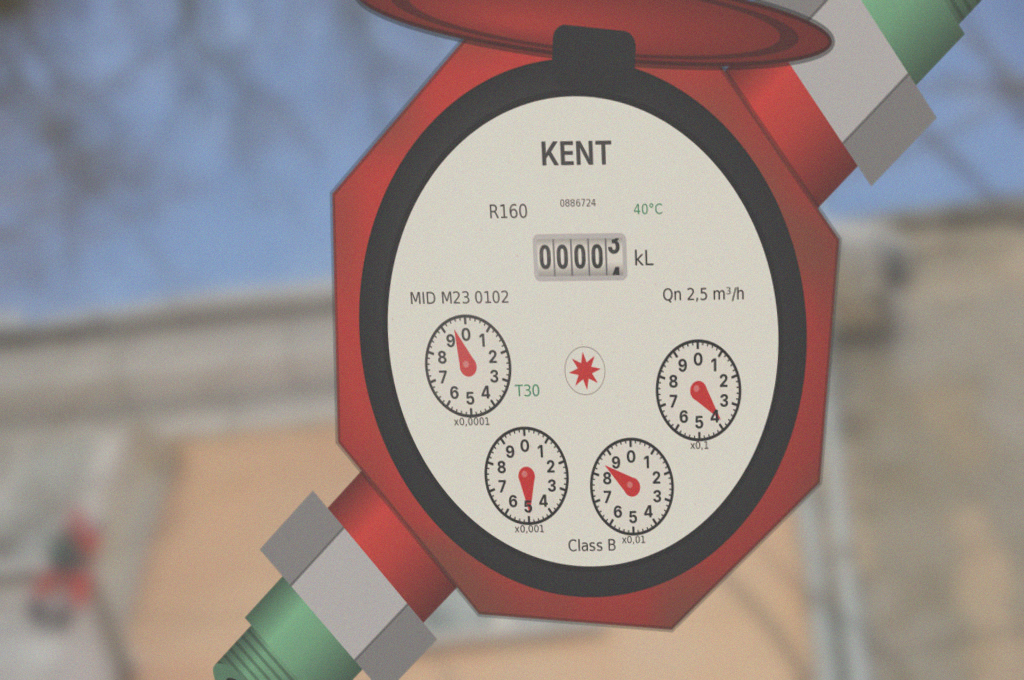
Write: 3.3849 kL
